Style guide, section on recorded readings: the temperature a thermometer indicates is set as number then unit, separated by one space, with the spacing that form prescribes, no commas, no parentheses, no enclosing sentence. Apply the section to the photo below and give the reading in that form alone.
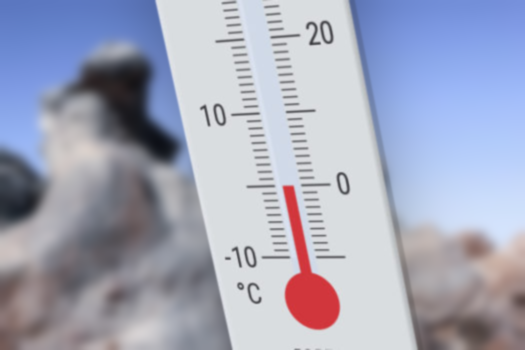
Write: 0 °C
